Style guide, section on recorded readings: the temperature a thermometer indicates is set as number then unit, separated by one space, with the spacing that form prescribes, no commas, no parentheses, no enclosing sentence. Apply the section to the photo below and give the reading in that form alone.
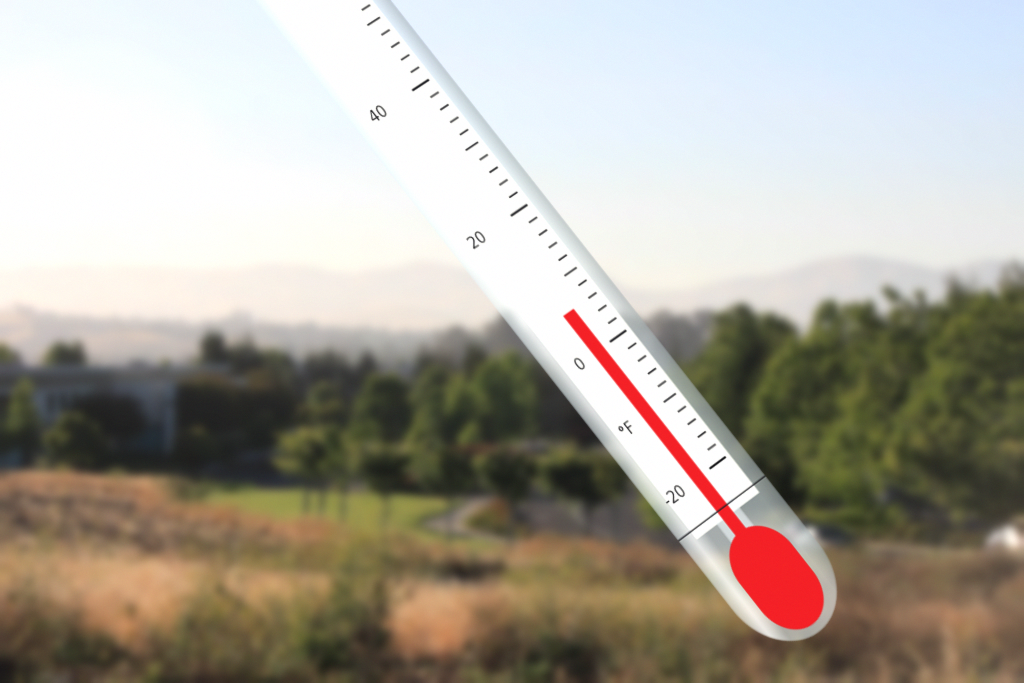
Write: 6 °F
